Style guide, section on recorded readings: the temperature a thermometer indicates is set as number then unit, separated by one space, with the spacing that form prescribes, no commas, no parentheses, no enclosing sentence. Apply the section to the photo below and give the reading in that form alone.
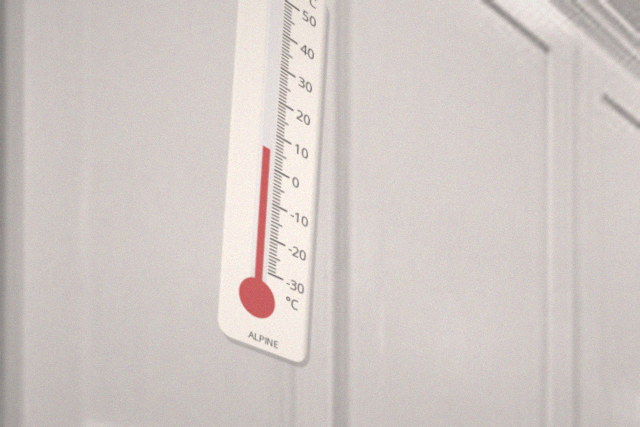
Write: 5 °C
